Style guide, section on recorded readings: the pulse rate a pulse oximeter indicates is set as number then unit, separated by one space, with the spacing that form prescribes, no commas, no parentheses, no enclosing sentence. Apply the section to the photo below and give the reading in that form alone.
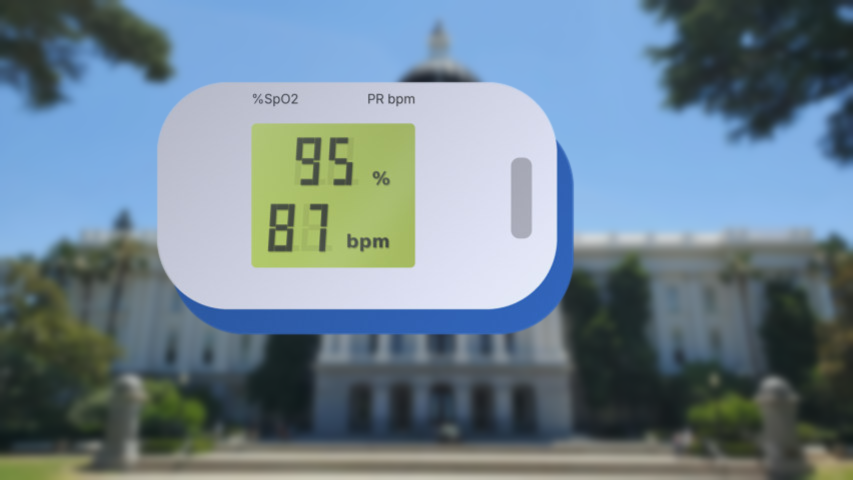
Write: 87 bpm
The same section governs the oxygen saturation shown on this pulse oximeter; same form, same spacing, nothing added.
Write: 95 %
